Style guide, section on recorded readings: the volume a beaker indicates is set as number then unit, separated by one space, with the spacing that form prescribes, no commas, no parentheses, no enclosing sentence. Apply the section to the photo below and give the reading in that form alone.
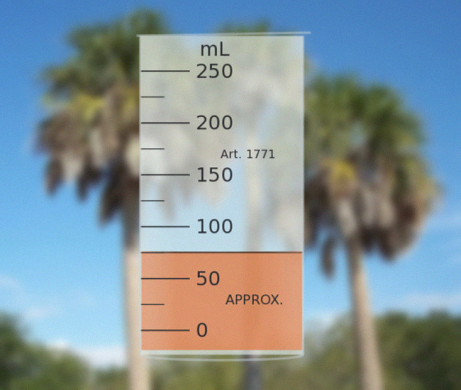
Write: 75 mL
